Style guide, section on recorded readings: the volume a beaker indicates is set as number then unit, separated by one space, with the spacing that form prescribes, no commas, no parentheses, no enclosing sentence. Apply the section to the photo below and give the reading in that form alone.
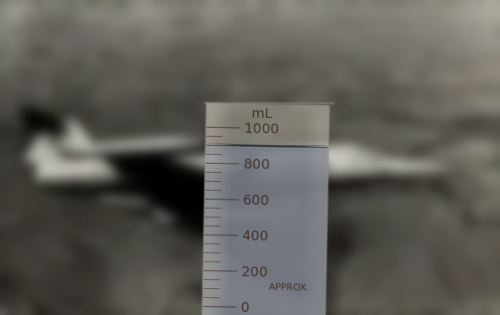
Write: 900 mL
